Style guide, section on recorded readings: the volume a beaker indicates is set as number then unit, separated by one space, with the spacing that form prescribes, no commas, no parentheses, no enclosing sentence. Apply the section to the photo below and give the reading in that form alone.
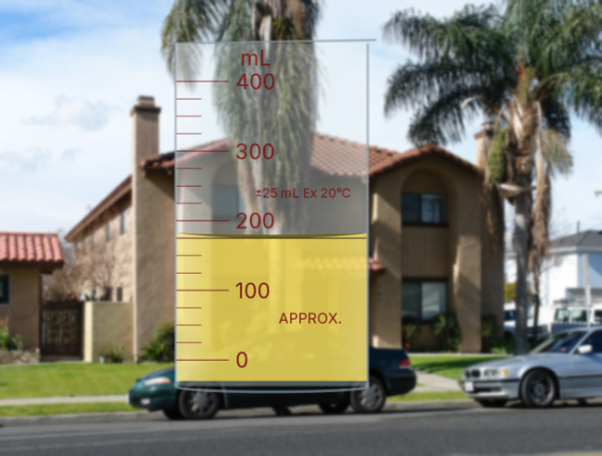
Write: 175 mL
